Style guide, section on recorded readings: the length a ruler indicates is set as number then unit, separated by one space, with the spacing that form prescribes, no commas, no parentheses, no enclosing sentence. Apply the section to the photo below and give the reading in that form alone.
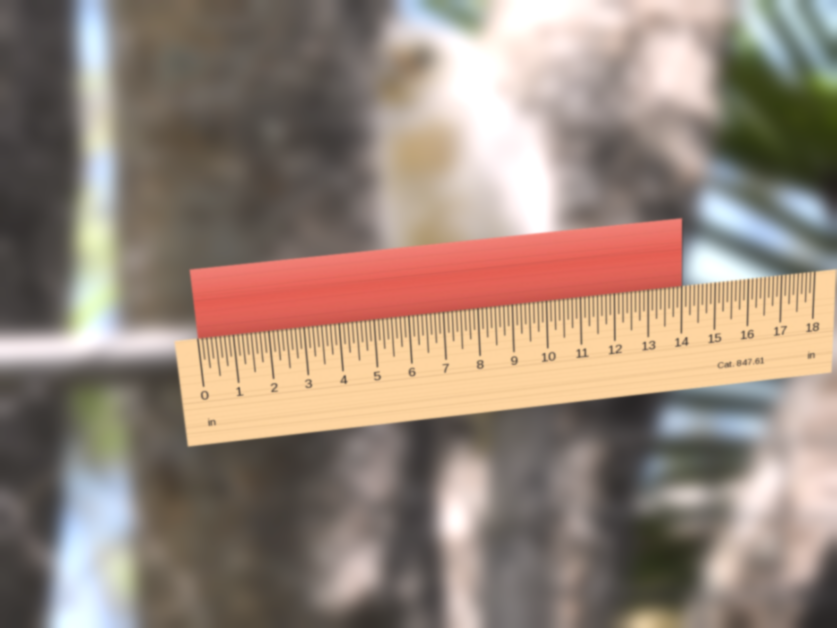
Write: 14 in
